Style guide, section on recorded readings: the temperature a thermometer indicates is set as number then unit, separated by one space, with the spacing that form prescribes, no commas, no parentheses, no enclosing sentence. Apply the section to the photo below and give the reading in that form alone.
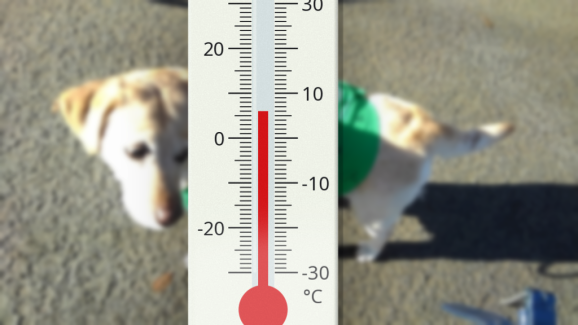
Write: 6 °C
